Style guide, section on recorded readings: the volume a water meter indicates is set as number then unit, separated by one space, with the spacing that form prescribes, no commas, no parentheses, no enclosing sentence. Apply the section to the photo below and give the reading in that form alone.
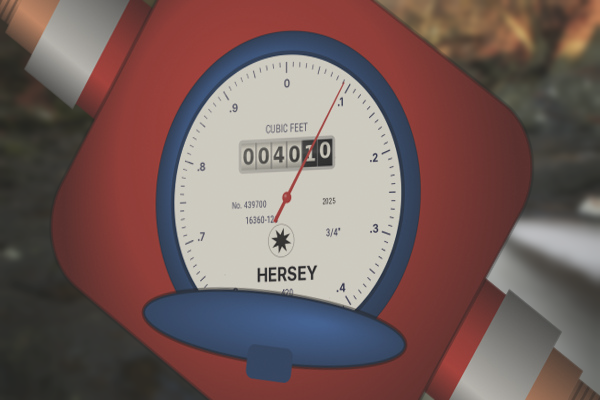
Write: 4010.09 ft³
